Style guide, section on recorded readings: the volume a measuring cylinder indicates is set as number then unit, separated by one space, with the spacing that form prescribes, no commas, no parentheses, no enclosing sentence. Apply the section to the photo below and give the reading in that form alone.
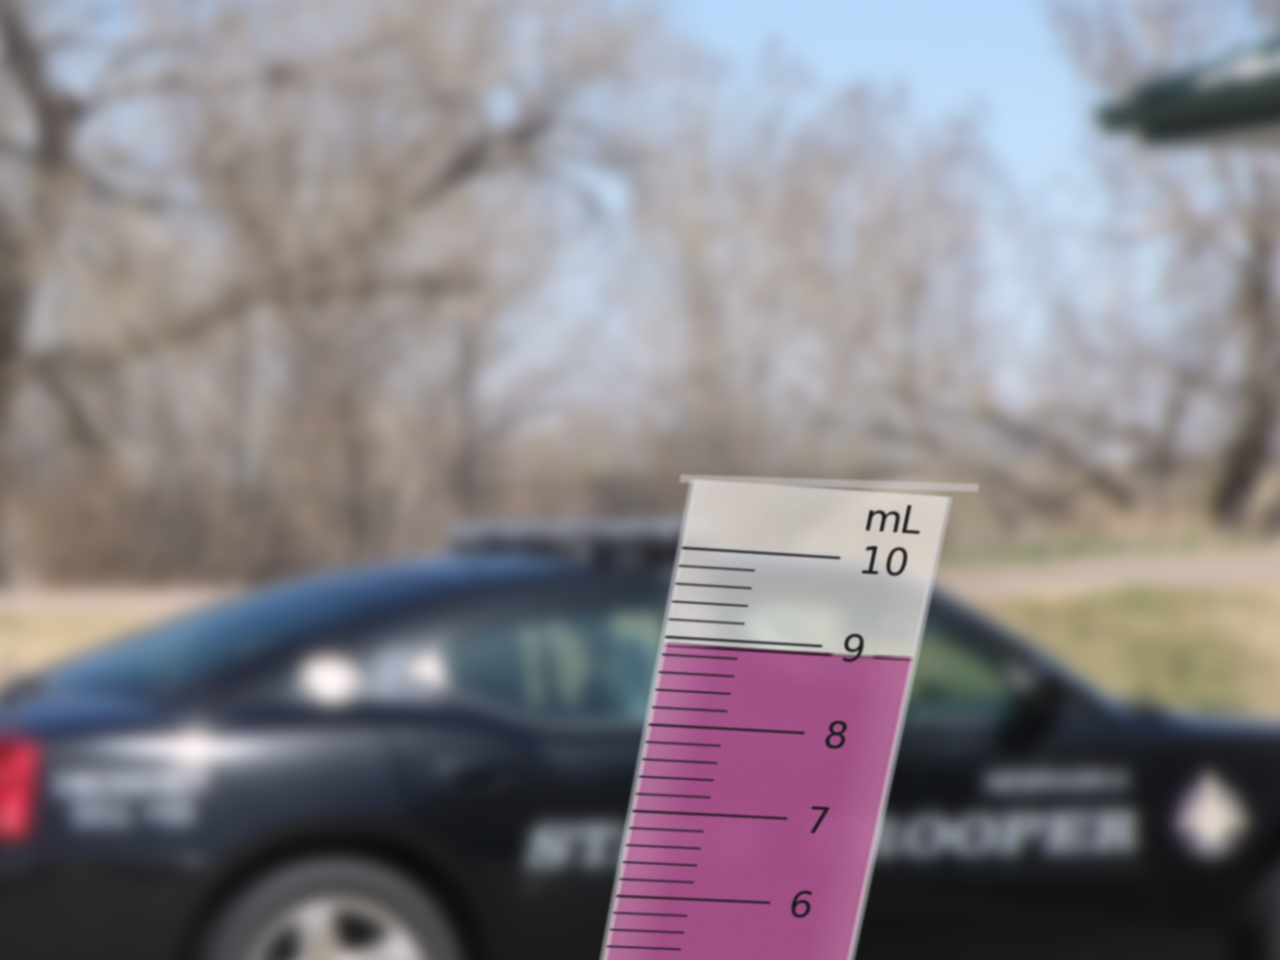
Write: 8.9 mL
